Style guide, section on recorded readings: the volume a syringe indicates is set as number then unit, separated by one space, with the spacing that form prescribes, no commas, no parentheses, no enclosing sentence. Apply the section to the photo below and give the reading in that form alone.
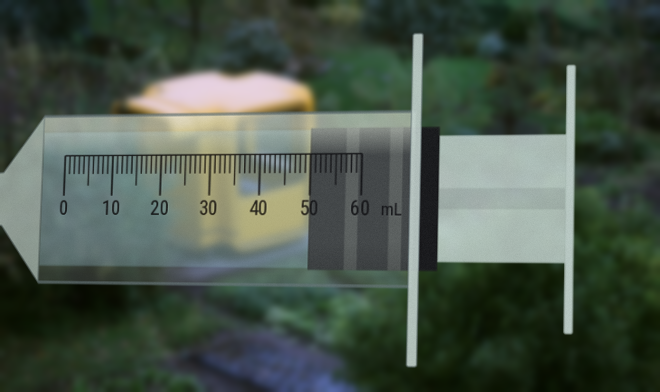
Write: 50 mL
